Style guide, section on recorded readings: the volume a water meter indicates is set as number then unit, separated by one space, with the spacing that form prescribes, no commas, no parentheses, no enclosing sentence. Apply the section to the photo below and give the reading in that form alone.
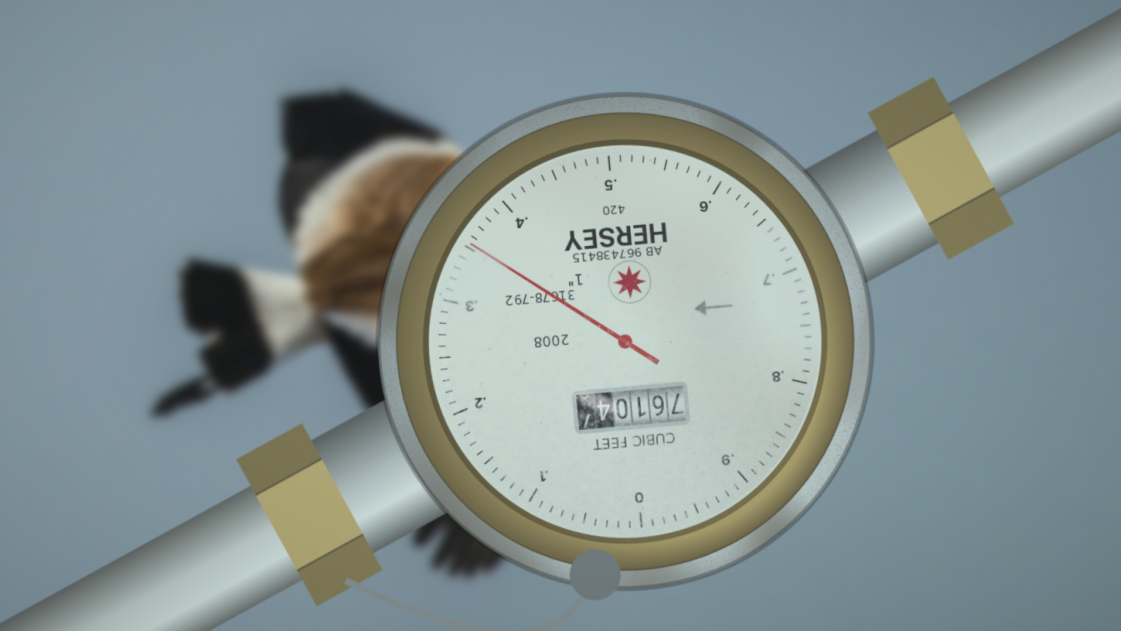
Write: 761047.35 ft³
